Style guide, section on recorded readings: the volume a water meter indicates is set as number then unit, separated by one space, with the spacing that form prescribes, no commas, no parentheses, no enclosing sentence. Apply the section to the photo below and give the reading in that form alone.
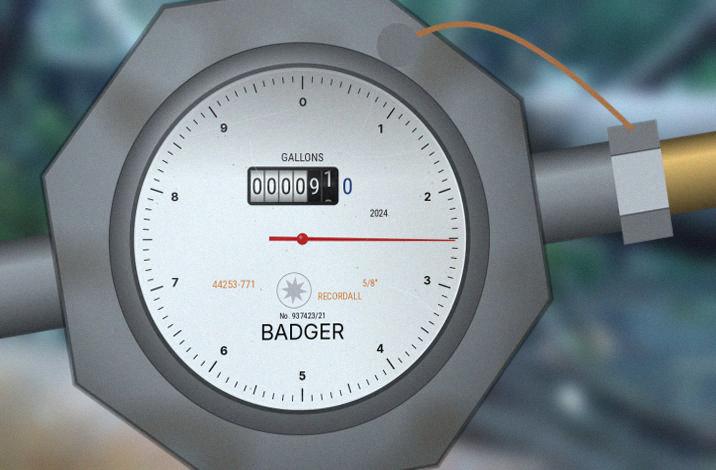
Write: 912.5 gal
